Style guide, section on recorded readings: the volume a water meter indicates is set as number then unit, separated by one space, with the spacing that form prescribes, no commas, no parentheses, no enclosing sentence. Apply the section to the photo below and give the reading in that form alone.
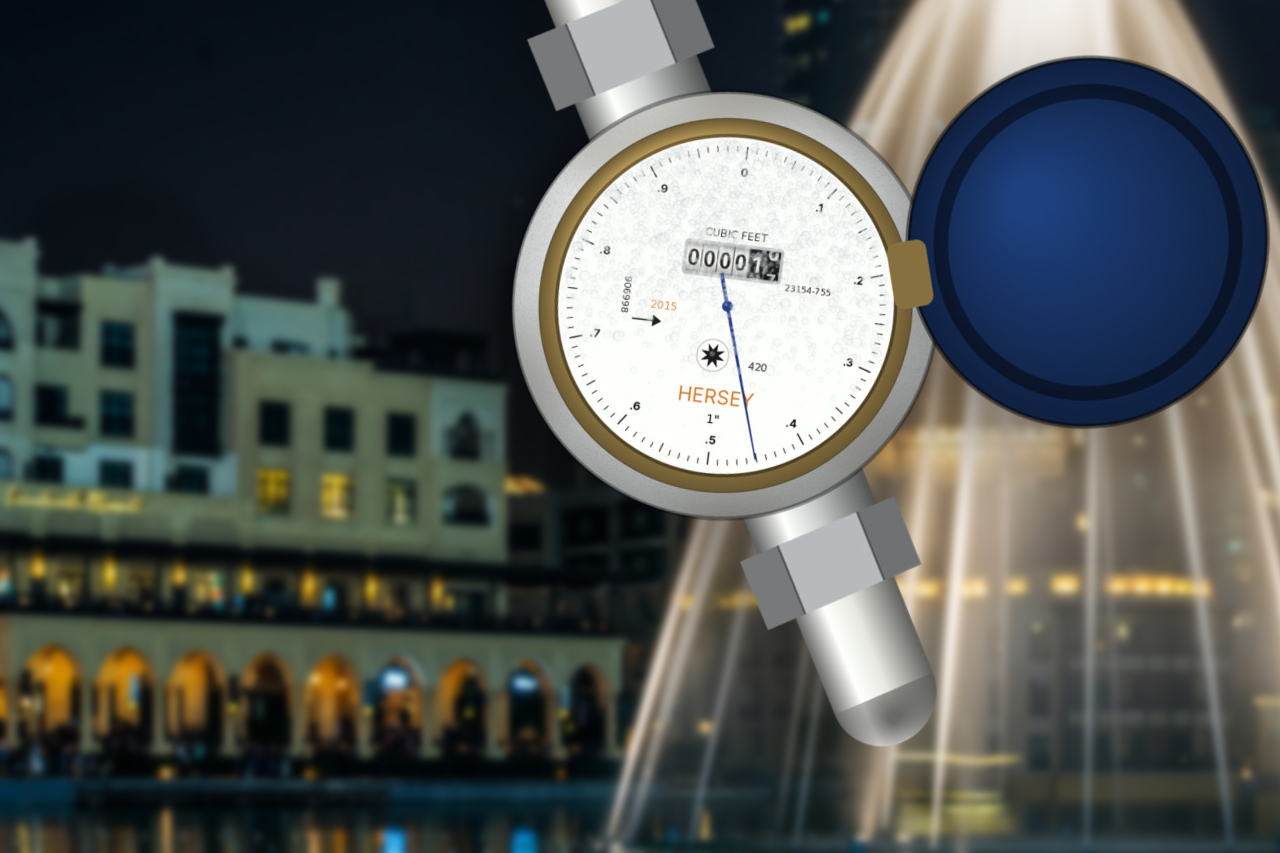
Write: 16.45 ft³
